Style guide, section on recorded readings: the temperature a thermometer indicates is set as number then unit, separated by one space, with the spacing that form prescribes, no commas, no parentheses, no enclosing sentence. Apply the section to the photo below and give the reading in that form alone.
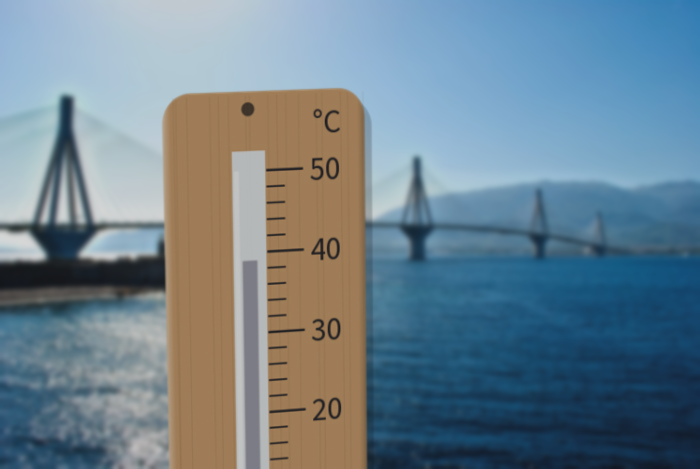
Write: 39 °C
